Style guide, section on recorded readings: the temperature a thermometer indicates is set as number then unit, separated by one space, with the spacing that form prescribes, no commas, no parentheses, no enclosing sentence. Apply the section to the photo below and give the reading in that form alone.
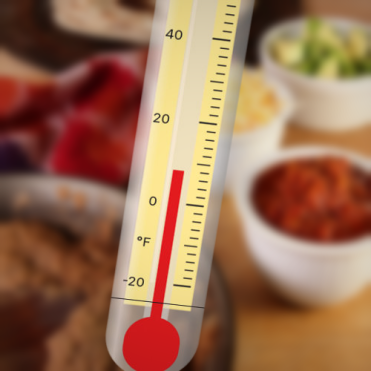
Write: 8 °F
